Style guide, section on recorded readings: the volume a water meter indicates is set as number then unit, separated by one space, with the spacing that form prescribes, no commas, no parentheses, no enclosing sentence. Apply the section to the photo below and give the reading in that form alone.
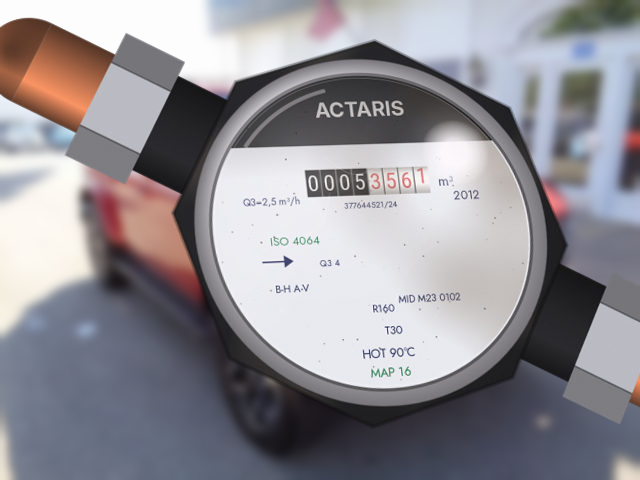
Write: 5.3561 m³
